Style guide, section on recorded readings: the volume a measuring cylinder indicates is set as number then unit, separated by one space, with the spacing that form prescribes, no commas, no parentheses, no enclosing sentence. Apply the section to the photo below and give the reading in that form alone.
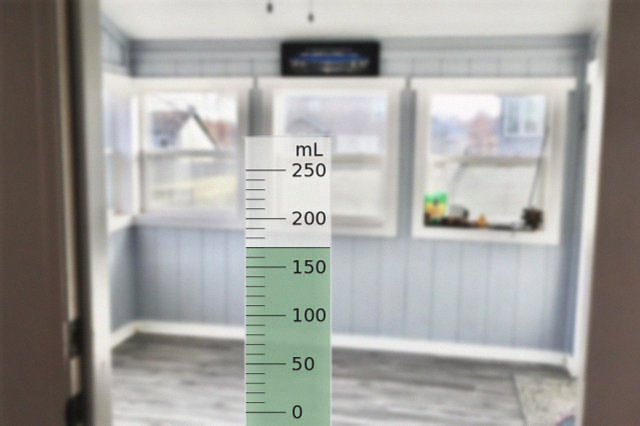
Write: 170 mL
